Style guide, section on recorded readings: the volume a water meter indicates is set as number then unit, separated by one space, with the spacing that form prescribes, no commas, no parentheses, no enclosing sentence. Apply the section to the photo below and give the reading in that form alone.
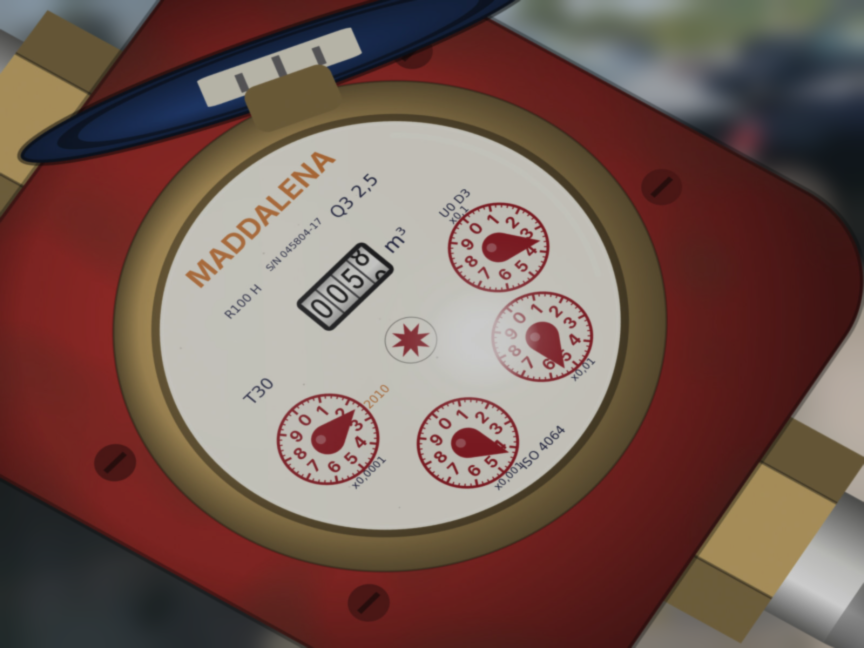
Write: 58.3542 m³
